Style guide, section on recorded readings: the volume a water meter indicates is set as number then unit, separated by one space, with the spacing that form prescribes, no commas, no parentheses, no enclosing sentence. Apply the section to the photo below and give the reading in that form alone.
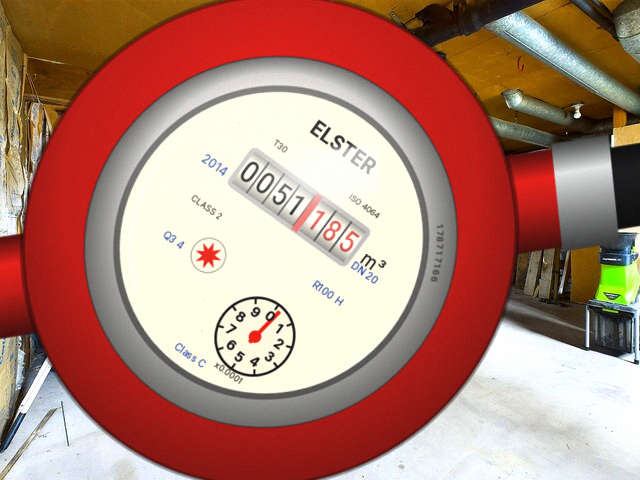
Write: 51.1850 m³
